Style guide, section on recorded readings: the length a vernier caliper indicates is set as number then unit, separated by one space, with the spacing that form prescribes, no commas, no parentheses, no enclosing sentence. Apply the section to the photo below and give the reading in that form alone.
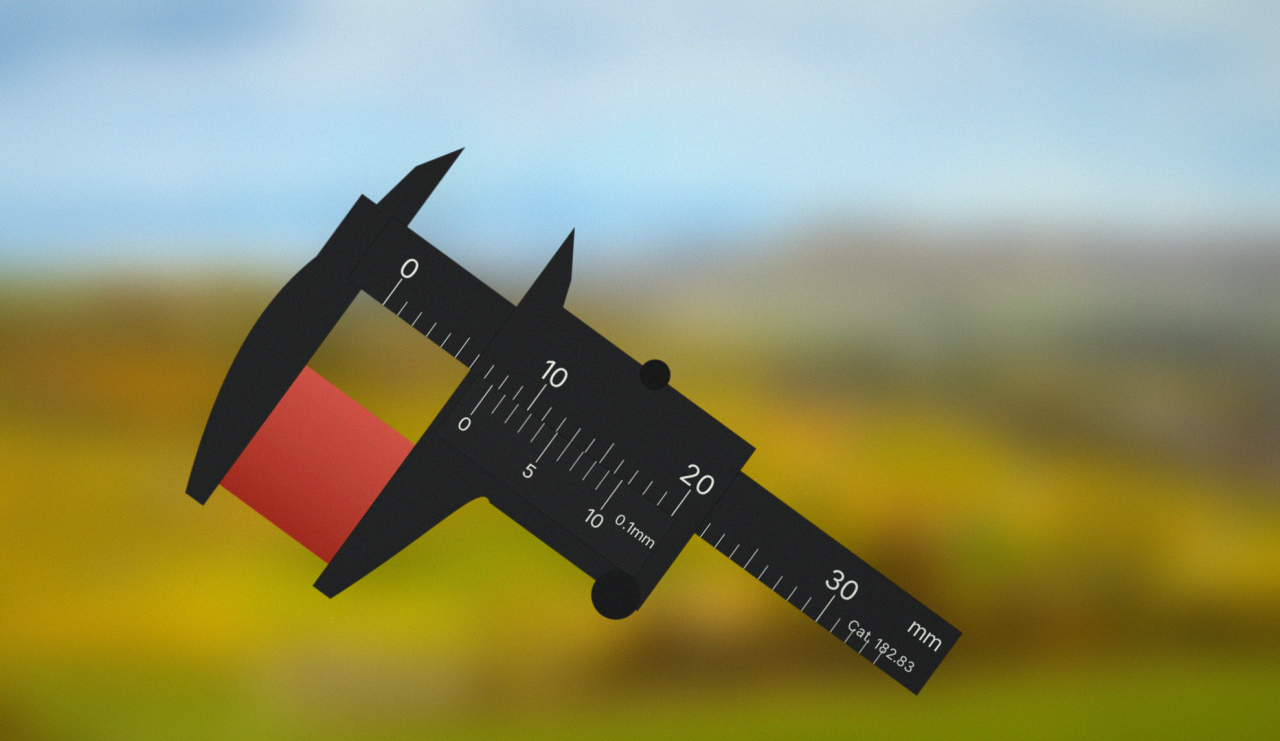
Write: 7.6 mm
